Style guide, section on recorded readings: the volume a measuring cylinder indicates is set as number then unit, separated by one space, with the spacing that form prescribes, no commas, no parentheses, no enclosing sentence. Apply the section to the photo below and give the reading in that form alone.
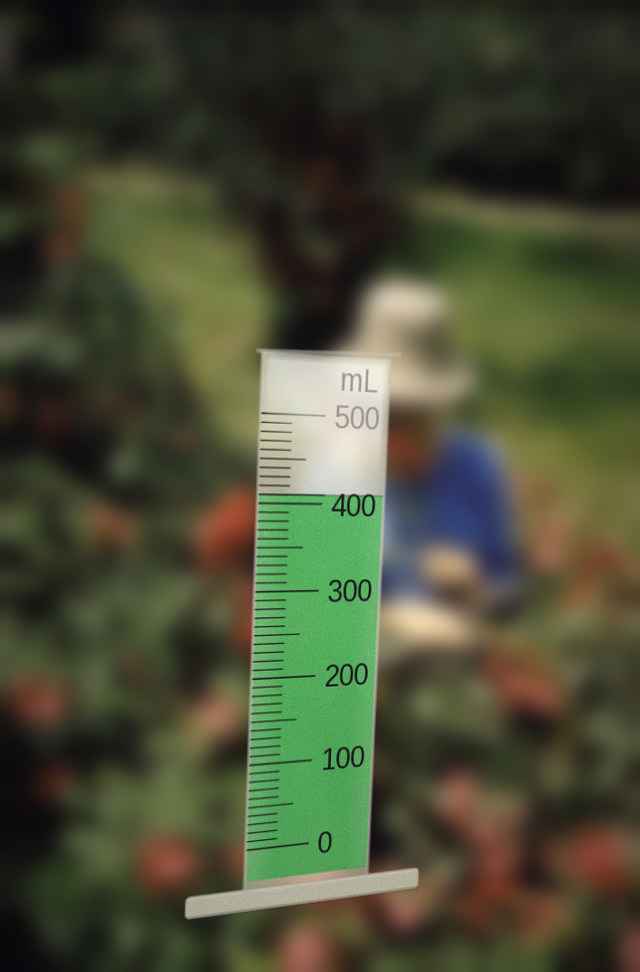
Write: 410 mL
